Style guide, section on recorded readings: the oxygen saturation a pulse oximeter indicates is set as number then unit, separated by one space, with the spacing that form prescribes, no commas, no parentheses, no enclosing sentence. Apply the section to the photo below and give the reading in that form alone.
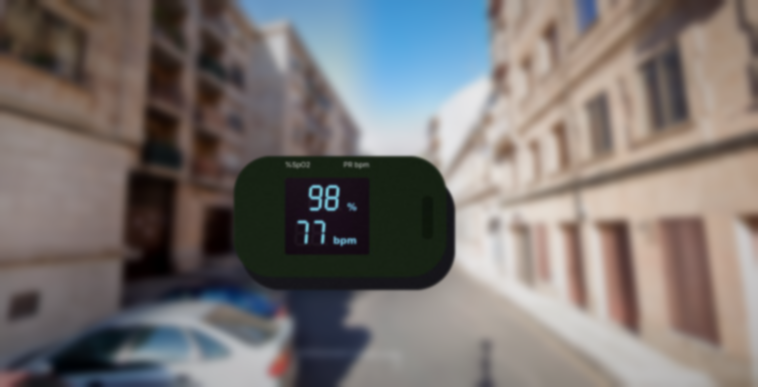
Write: 98 %
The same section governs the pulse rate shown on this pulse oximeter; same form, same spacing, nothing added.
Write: 77 bpm
